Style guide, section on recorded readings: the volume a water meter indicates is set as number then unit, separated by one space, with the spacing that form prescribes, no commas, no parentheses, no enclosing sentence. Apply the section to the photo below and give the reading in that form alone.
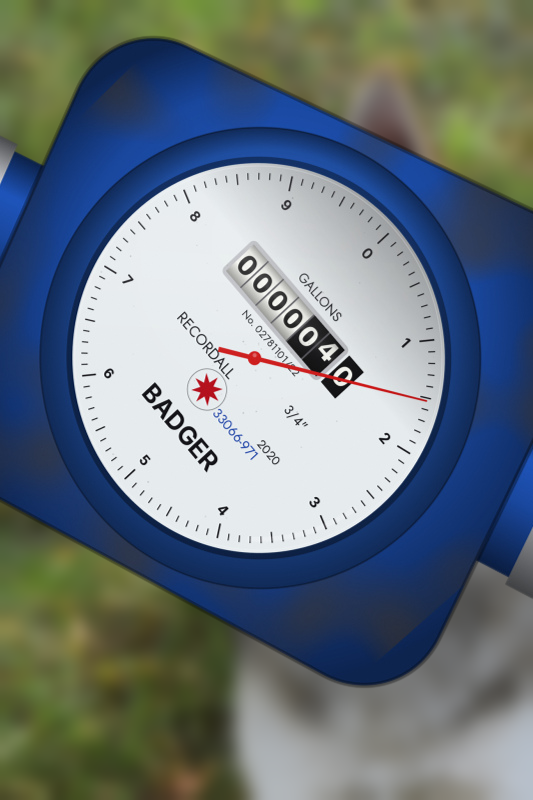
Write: 41.5 gal
